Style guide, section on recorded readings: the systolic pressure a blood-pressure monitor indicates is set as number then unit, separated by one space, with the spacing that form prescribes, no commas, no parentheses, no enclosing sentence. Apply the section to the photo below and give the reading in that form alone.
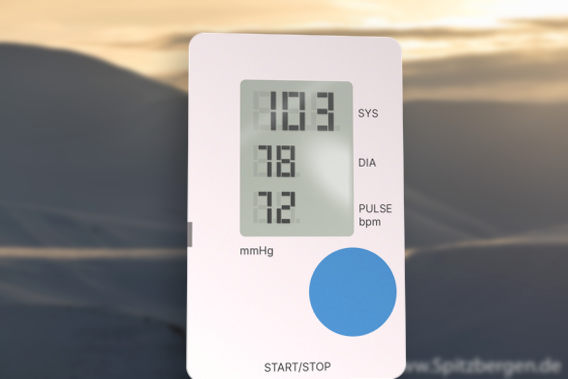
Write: 103 mmHg
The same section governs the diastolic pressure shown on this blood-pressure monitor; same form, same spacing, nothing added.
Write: 78 mmHg
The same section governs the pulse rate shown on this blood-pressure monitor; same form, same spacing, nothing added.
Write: 72 bpm
